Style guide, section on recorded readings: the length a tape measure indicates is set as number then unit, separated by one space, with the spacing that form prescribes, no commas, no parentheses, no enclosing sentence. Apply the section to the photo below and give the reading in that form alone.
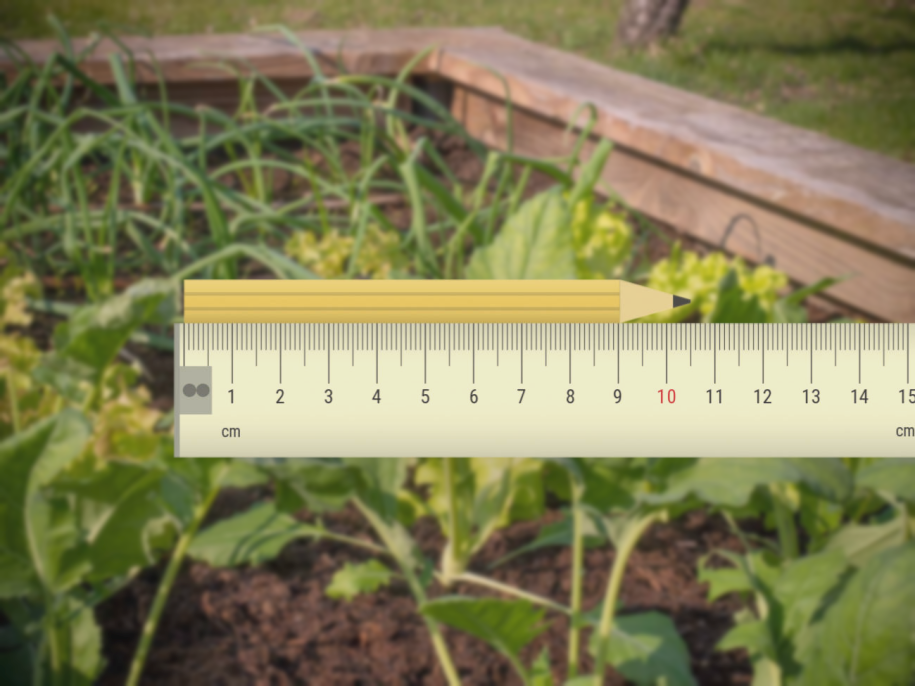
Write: 10.5 cm
